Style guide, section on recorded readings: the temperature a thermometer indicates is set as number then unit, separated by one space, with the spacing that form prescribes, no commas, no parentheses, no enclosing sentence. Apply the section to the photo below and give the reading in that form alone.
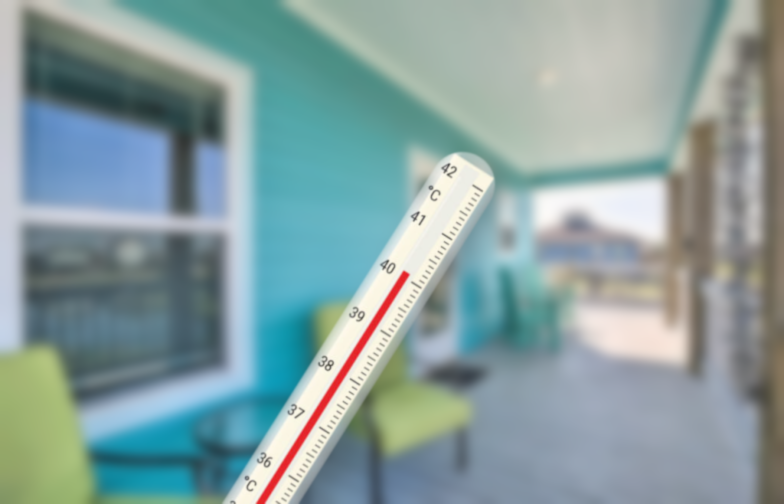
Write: 40.1 °C
